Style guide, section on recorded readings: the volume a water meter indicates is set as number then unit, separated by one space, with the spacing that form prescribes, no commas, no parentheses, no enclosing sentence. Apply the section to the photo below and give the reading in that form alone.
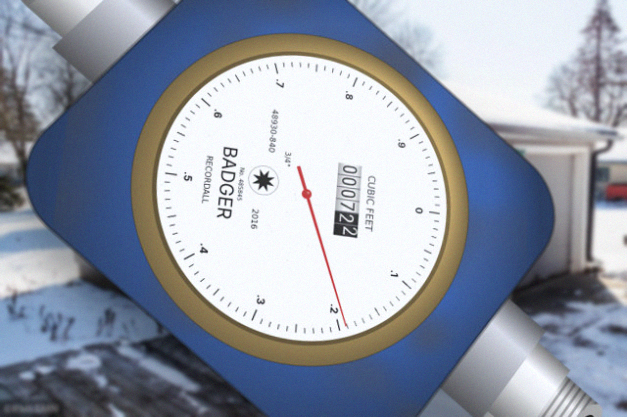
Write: 722.19 ft³
